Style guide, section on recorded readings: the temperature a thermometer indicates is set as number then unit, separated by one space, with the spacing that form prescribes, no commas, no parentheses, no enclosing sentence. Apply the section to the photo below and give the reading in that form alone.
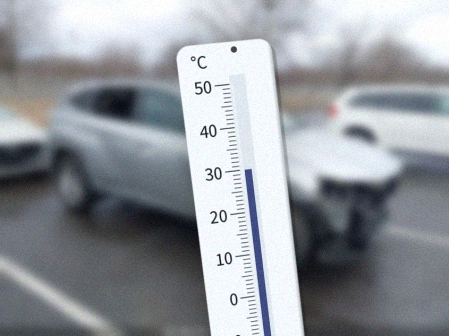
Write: 30 °C
